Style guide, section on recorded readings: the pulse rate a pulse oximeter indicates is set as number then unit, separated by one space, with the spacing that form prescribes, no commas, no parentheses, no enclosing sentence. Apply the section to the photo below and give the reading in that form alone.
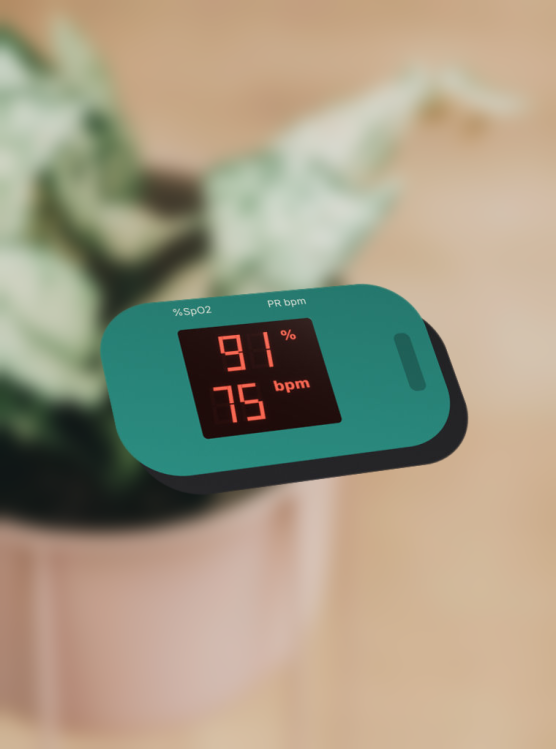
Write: 75 bpm
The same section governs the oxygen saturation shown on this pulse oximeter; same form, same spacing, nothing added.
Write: 91 %
